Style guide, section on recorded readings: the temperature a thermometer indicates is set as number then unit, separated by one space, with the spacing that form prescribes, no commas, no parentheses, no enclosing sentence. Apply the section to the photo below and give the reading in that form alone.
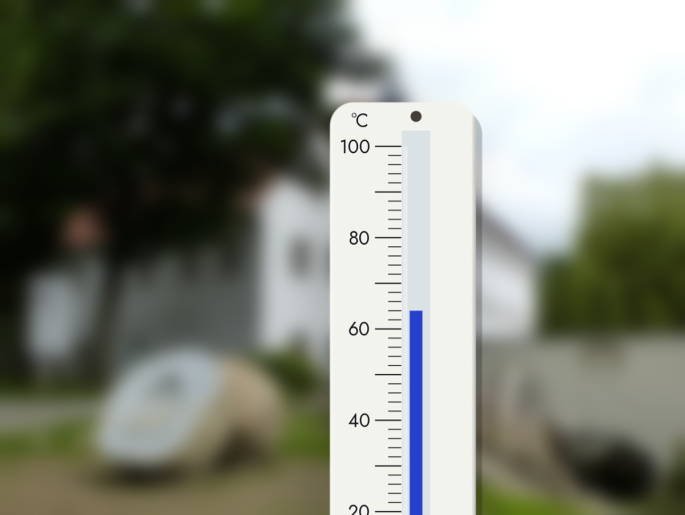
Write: 64 °C
